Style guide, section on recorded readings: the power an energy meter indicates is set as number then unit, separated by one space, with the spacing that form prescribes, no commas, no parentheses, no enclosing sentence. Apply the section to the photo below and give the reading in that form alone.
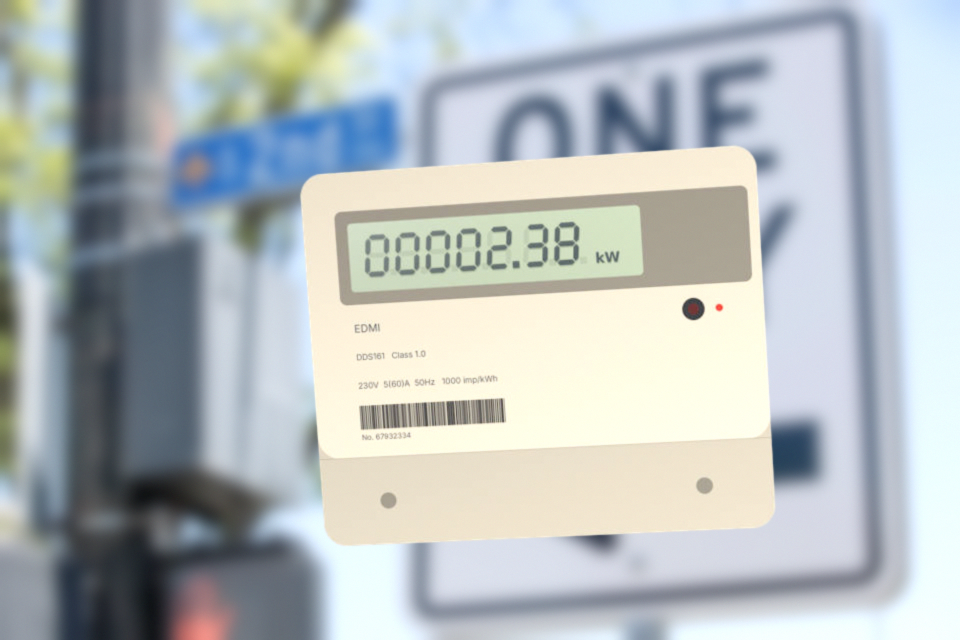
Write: 2.38 kW
